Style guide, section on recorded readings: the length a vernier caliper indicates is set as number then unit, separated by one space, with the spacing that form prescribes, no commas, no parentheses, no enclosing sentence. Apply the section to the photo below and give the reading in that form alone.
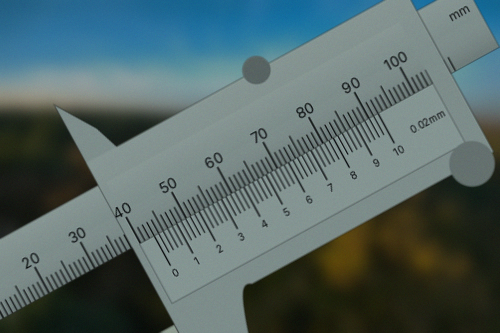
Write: 43.0 mm
